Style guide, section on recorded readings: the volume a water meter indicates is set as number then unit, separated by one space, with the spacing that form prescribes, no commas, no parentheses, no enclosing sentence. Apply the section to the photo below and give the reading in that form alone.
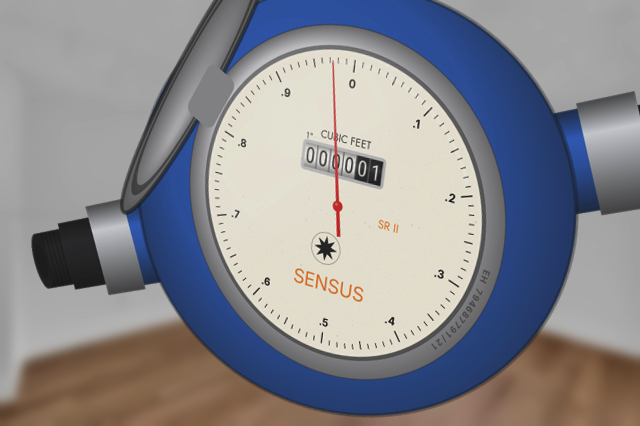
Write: 0.97 ft³
